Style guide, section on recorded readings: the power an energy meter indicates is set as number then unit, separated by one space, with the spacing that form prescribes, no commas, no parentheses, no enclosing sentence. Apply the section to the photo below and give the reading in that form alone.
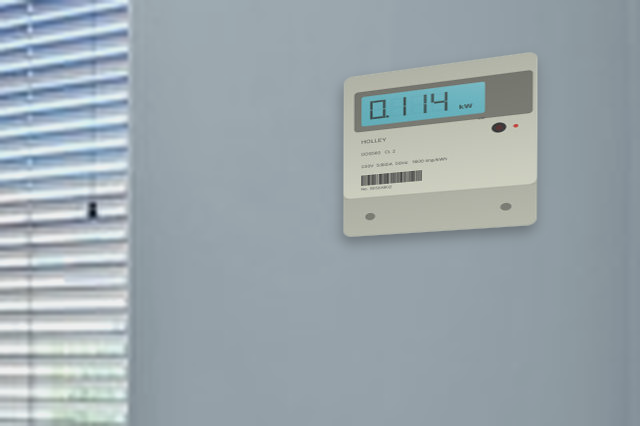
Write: 0.114 kW
